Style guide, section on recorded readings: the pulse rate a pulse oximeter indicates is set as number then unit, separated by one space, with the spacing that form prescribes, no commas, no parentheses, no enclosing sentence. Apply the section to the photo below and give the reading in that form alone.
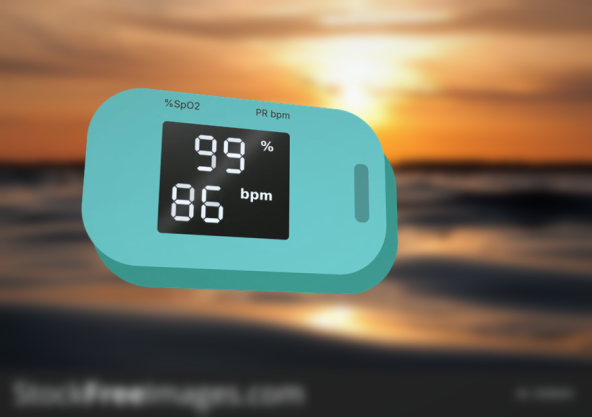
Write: 86 bpm
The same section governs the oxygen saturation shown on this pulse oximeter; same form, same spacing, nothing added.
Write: 99 %
